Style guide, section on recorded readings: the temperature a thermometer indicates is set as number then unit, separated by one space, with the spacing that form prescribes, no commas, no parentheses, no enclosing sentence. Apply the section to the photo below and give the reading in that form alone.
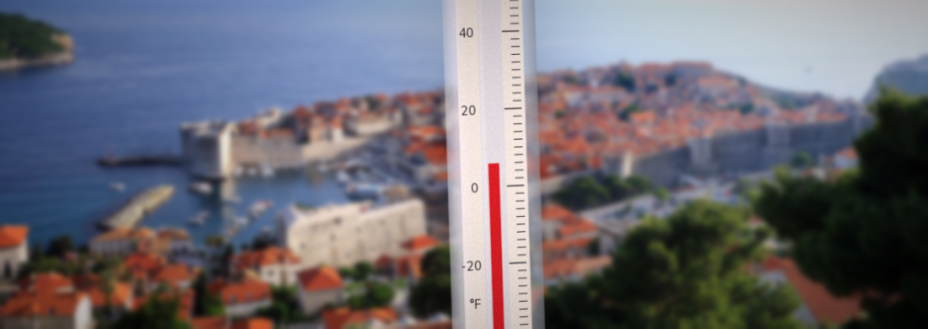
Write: 6 °F
